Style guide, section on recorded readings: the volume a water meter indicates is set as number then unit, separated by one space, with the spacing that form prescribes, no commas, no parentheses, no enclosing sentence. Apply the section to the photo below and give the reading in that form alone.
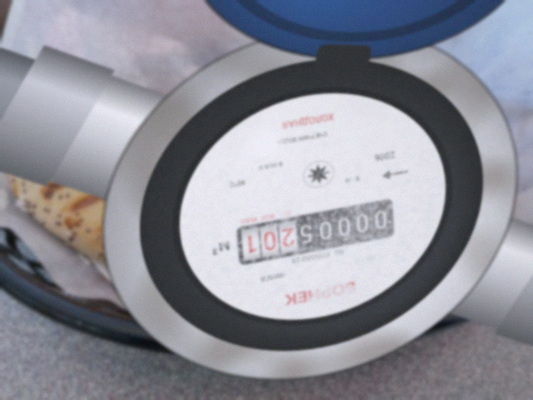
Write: 5.201 m³
